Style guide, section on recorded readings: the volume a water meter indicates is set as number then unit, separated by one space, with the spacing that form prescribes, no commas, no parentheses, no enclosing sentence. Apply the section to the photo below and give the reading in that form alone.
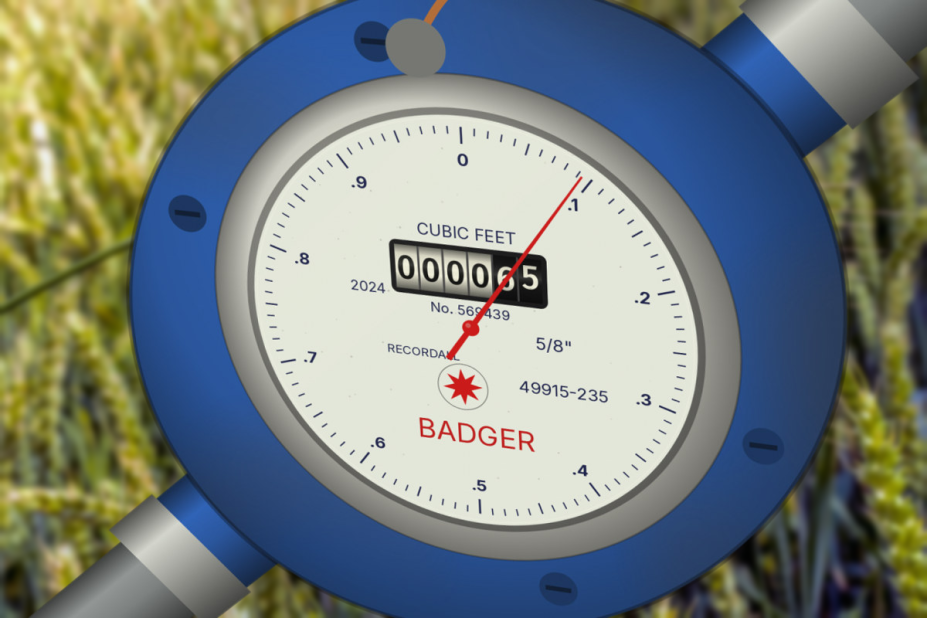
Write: 65.09 ft³
